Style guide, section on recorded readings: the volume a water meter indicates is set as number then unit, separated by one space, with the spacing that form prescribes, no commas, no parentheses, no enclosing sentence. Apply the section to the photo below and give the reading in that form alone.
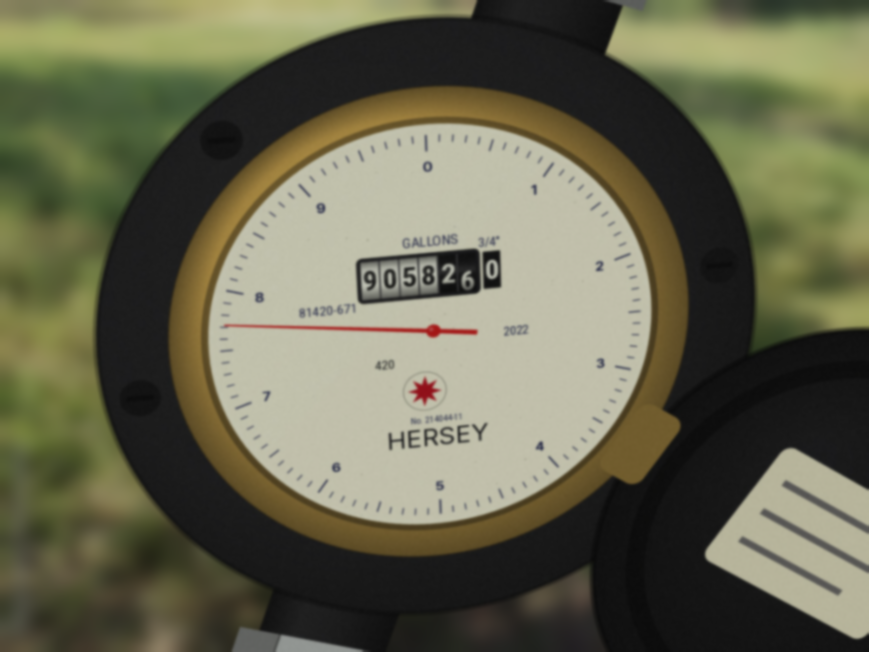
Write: 9058257.7 gal
